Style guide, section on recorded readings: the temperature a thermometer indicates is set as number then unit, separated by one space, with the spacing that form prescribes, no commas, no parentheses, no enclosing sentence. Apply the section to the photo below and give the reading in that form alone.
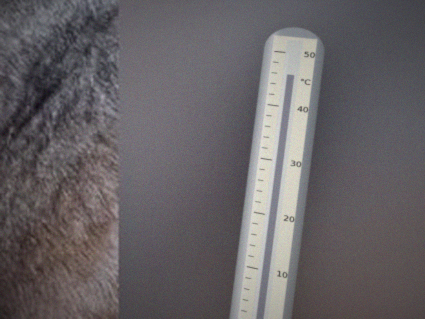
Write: 46 °C
